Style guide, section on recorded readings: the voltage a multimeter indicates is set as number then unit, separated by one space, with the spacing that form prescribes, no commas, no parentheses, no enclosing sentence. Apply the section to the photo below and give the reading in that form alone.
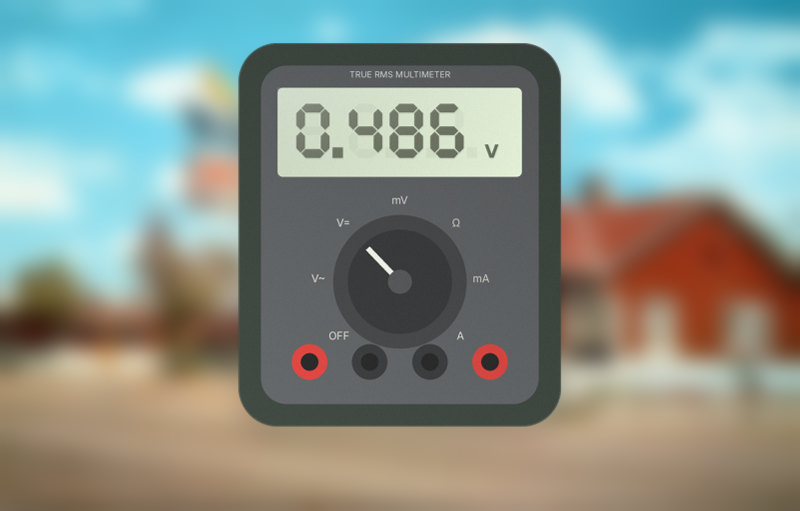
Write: 0.486 V
